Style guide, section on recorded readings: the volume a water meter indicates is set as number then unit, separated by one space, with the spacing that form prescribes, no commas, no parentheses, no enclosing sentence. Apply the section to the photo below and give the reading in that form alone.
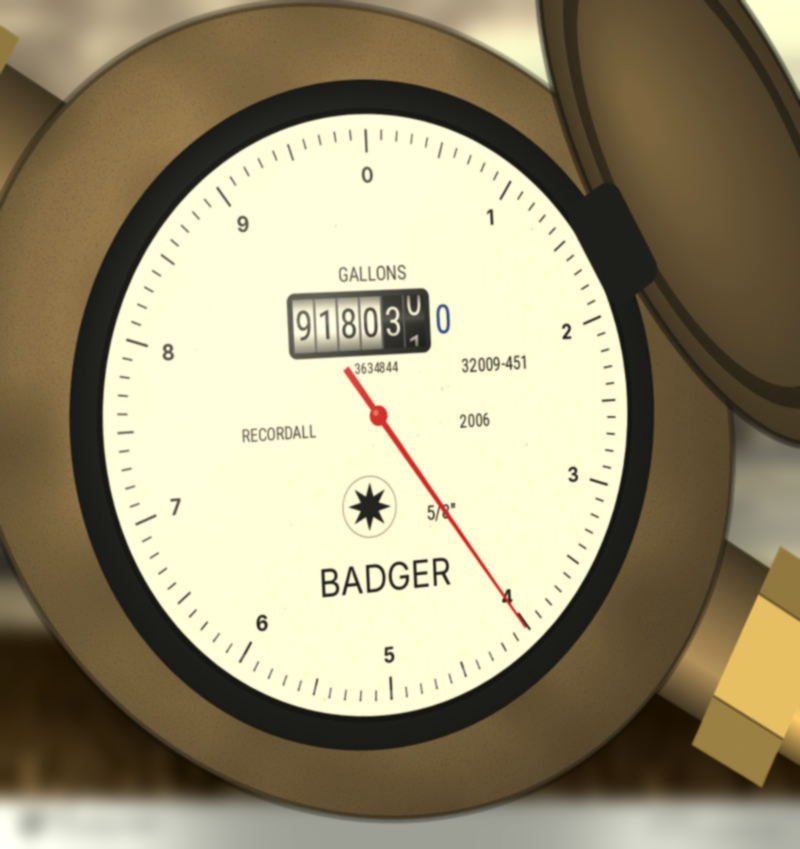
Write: 9180304.0 gal
